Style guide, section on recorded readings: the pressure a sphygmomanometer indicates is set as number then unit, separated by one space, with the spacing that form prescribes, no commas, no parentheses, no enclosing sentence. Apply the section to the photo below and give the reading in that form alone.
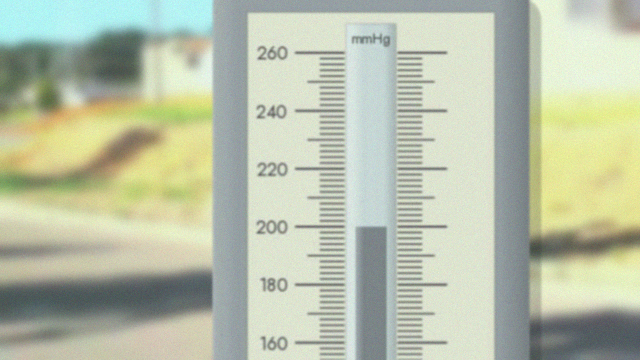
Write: 200 mmHg
